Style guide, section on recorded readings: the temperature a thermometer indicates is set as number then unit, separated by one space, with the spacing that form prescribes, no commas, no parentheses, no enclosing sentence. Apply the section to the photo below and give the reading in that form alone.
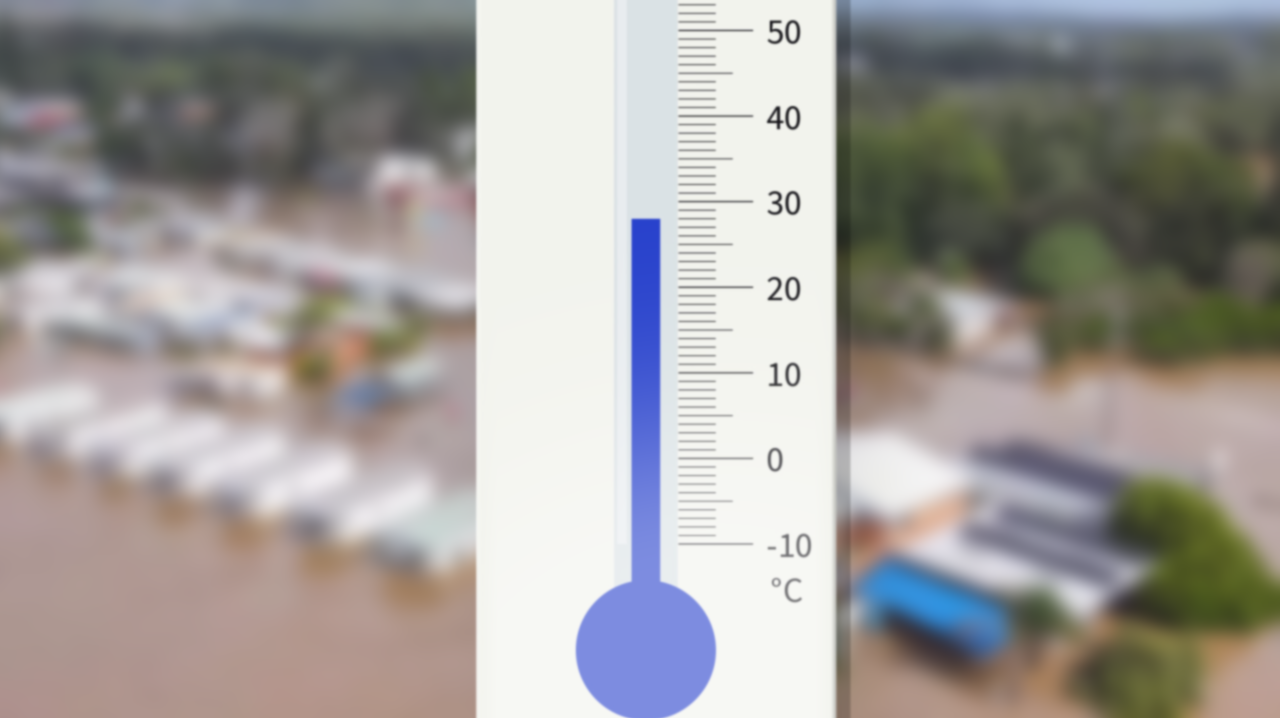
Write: 28 °C
